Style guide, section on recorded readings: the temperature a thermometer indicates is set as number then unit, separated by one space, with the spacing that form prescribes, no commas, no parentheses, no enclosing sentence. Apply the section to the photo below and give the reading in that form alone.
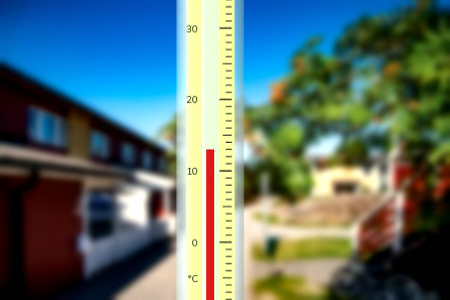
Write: 13 °C
